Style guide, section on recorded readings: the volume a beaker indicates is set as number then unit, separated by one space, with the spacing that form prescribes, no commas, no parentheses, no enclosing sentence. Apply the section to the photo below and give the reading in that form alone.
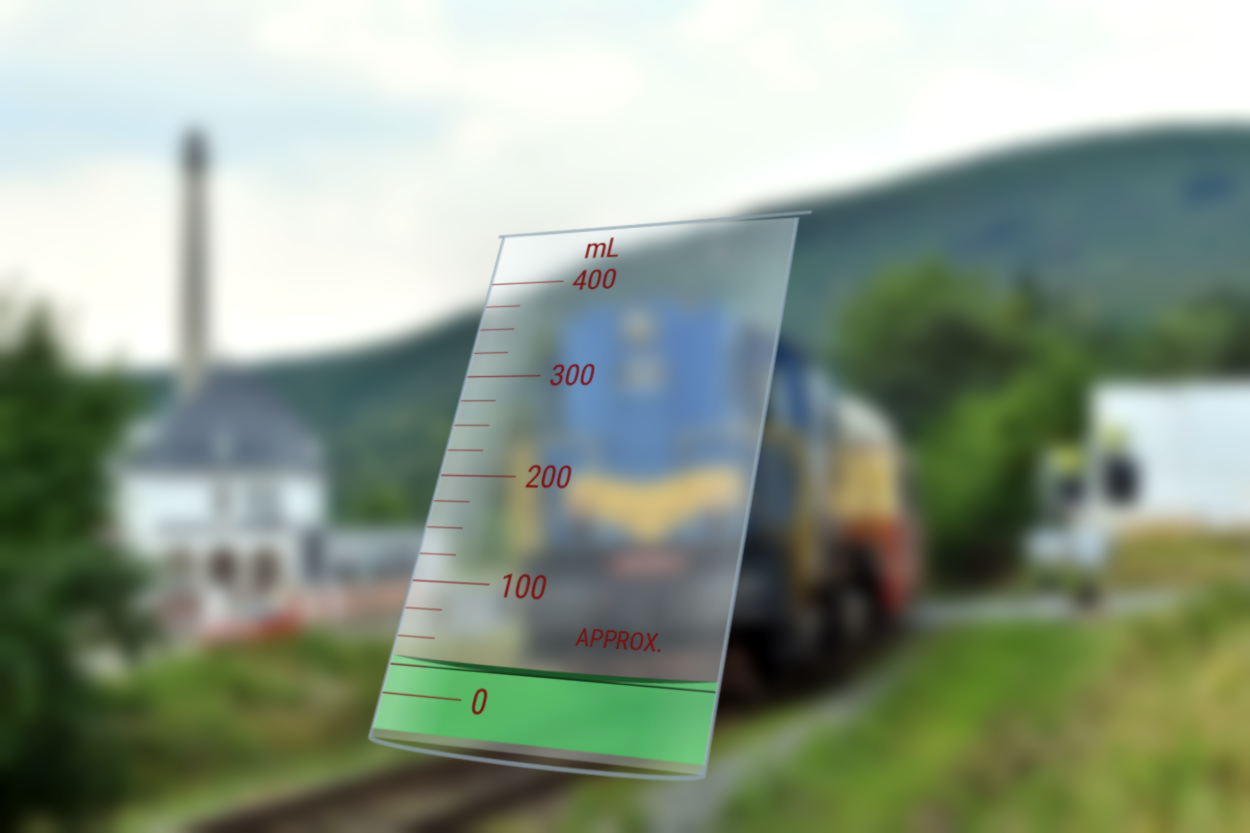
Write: 25 mL
